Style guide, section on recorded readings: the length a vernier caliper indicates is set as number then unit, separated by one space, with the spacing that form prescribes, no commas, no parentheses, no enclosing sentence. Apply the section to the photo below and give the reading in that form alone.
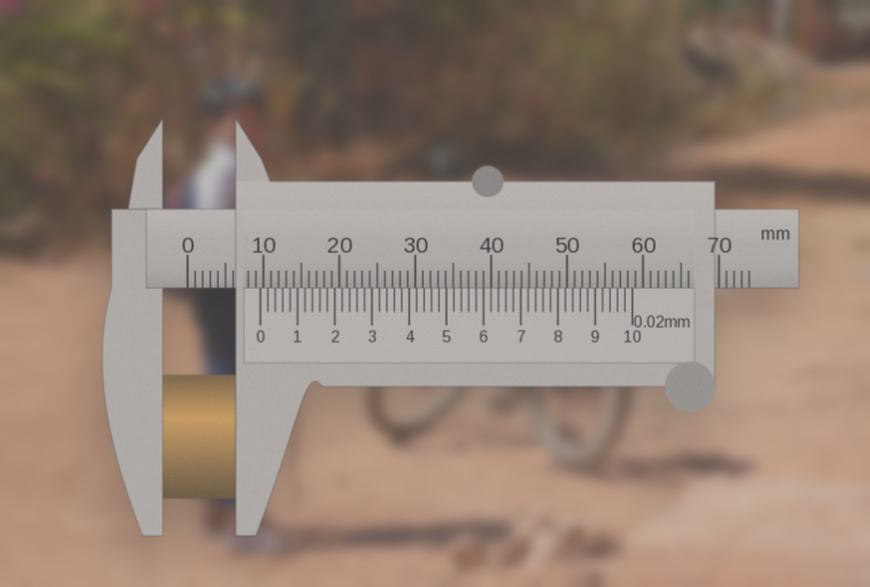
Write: 9.6 mm
